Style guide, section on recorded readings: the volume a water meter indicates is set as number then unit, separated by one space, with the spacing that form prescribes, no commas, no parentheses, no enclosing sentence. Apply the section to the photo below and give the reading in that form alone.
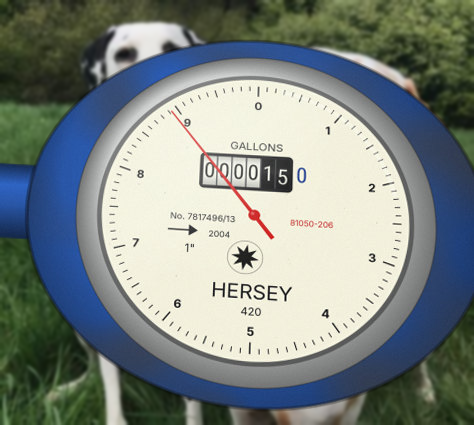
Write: 148.9 gal
